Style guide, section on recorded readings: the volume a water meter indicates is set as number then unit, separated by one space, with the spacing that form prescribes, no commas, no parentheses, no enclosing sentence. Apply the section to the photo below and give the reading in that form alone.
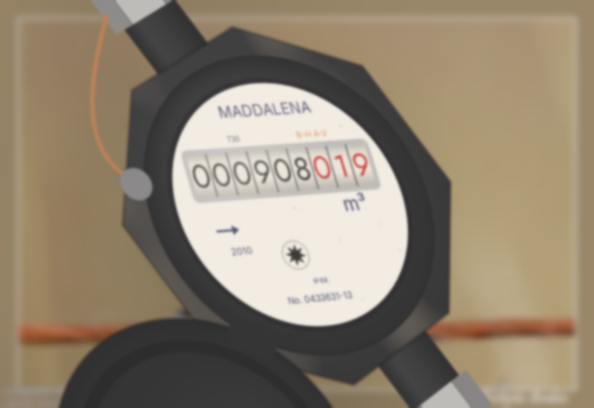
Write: 908.019 m³
